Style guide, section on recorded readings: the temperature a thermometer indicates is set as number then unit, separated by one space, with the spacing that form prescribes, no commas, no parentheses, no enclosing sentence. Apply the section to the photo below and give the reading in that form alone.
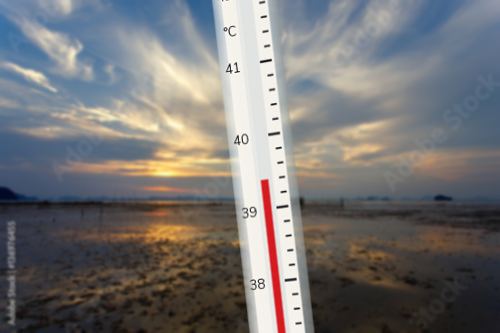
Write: 39.4 °C
